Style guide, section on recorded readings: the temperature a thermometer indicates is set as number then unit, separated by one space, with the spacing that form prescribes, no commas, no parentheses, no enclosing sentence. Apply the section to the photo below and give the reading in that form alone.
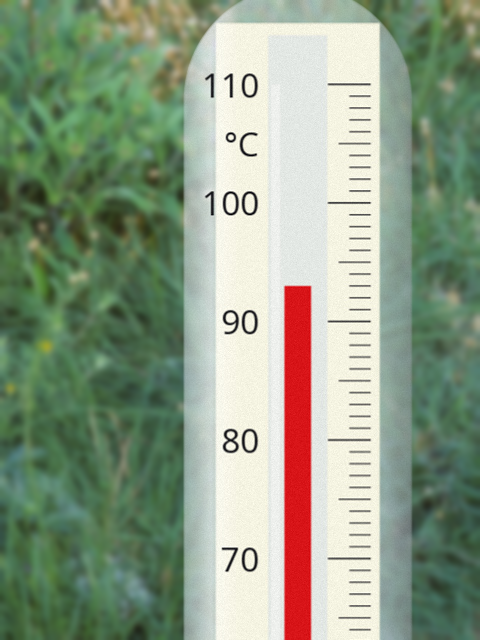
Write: 93 °C
